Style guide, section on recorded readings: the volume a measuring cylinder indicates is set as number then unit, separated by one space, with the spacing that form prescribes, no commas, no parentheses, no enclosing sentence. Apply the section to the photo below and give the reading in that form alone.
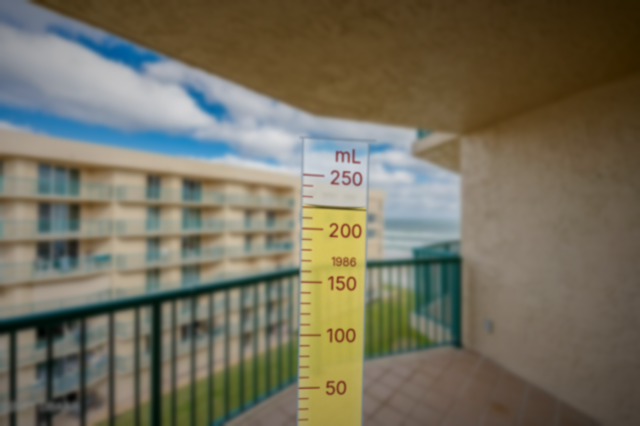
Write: 220 mL
